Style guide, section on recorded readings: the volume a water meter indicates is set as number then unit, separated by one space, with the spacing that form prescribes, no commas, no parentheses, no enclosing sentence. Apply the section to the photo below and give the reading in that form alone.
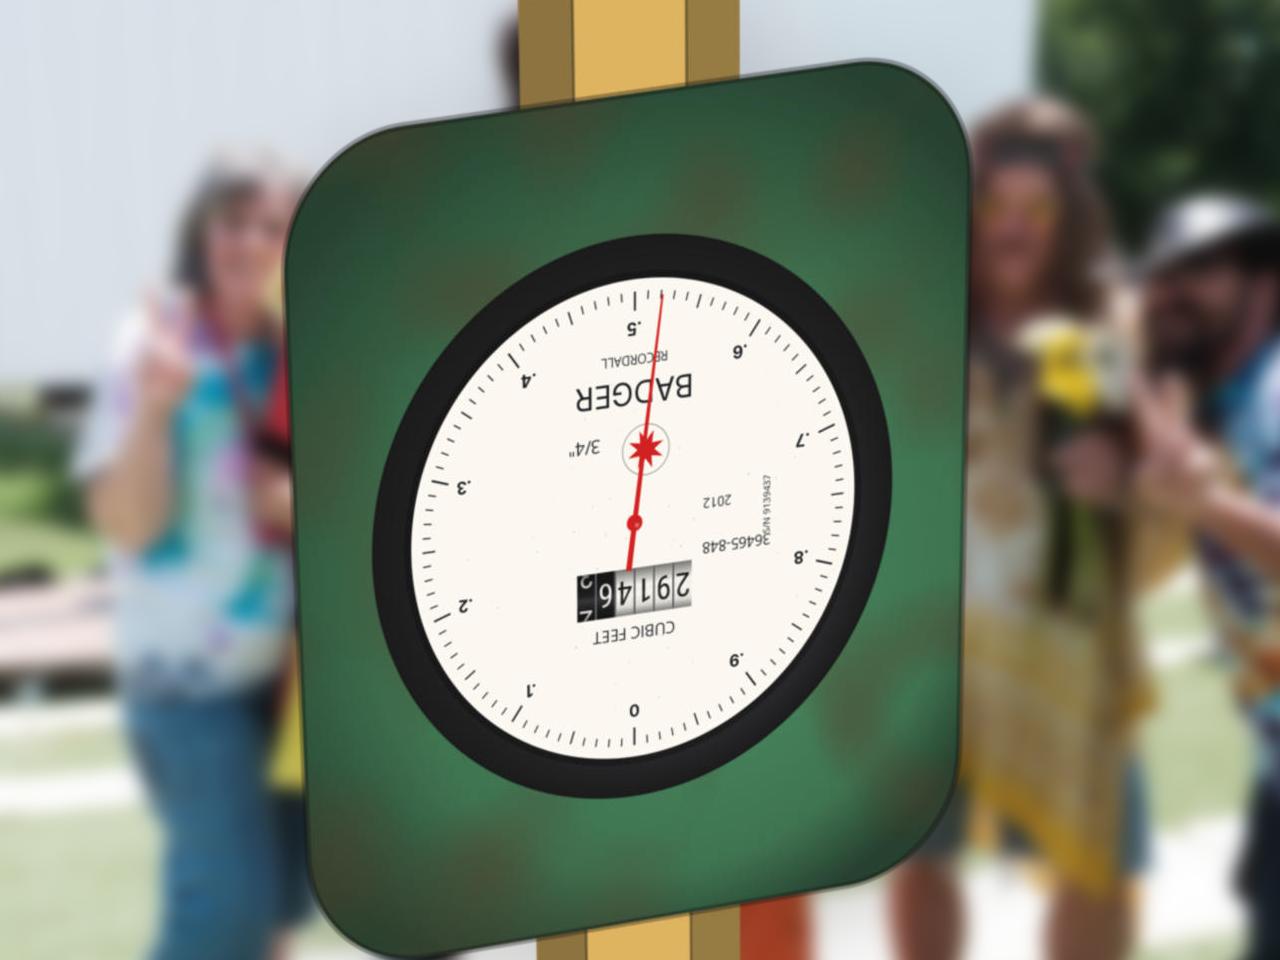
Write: 291462.52 ft³
